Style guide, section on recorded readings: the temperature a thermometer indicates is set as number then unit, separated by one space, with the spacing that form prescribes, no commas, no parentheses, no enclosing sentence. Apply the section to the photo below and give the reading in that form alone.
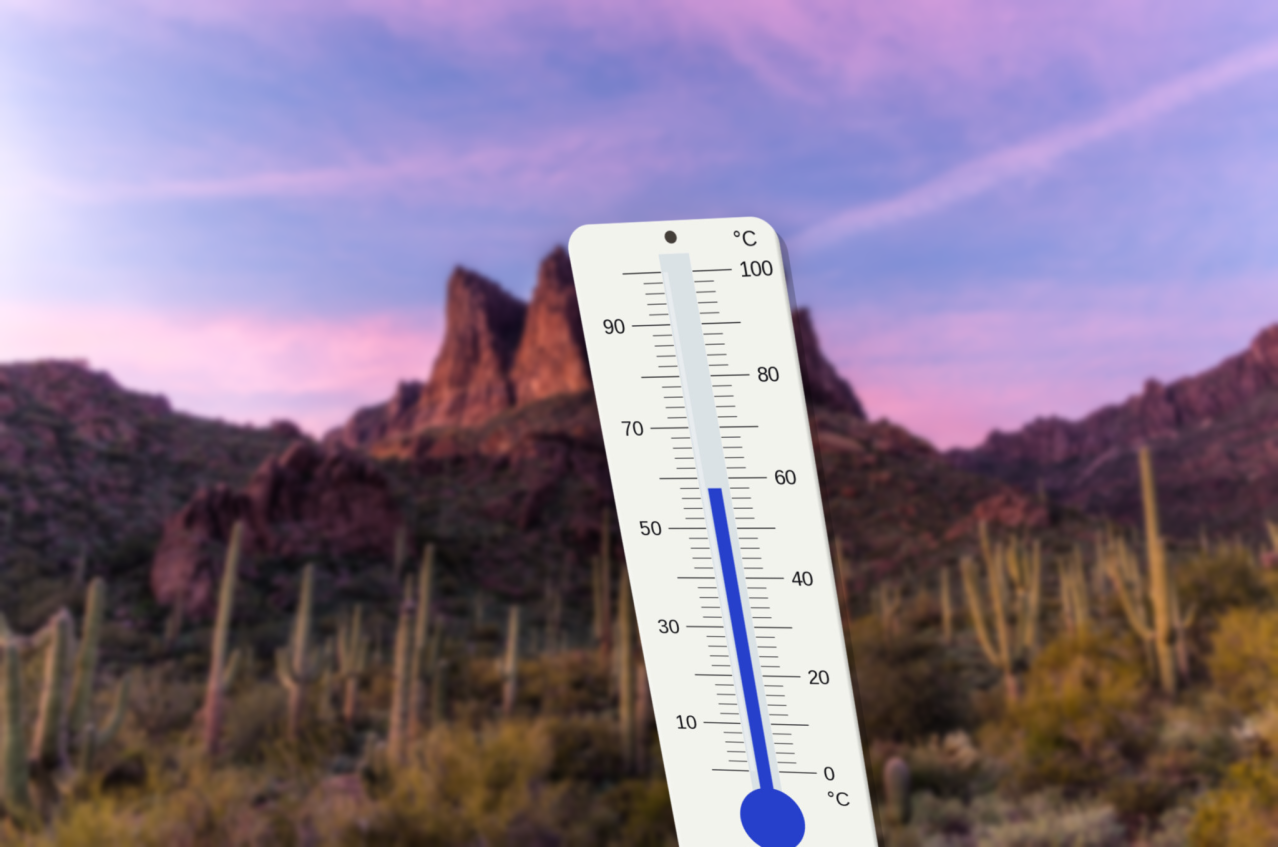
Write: 58 °C
